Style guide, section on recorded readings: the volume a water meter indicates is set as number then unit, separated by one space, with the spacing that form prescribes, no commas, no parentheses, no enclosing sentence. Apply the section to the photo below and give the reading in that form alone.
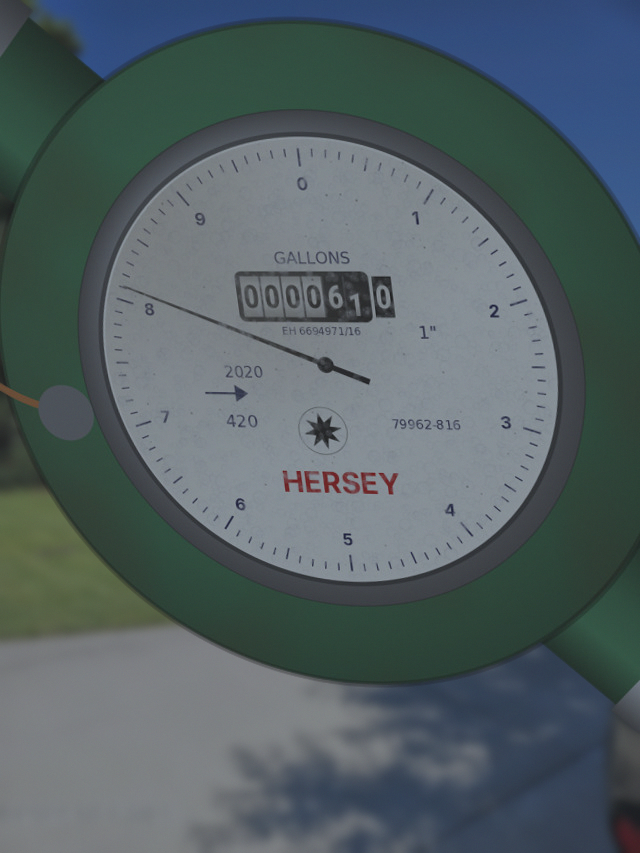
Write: 608.1 gal
